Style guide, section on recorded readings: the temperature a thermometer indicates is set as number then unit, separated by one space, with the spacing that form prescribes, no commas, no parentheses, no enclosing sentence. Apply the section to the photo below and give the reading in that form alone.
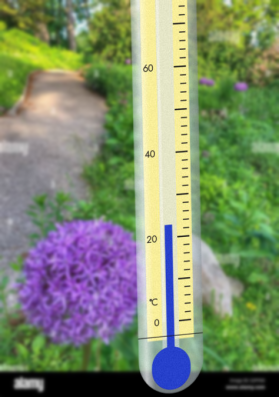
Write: 23 °C
